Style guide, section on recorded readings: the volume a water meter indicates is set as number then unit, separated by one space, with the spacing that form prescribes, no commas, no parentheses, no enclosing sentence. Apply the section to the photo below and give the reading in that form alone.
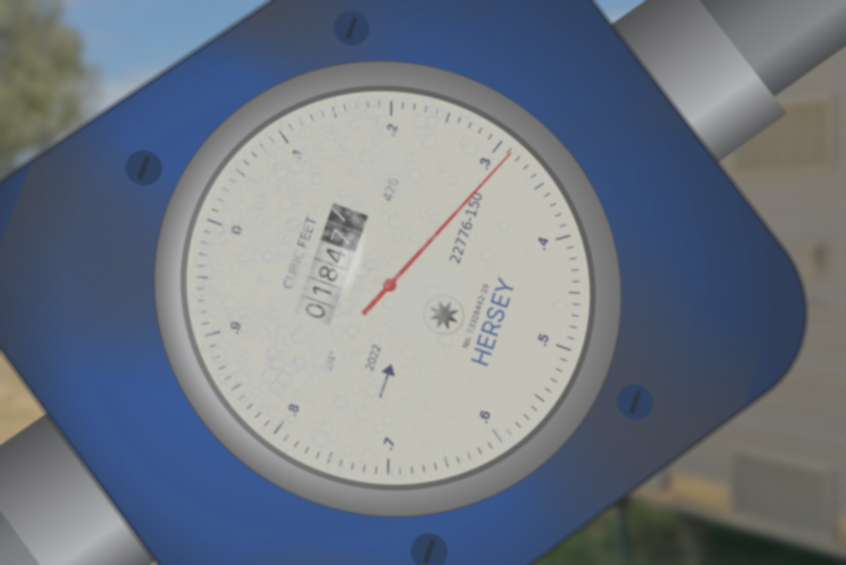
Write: 18477.31 ft³
